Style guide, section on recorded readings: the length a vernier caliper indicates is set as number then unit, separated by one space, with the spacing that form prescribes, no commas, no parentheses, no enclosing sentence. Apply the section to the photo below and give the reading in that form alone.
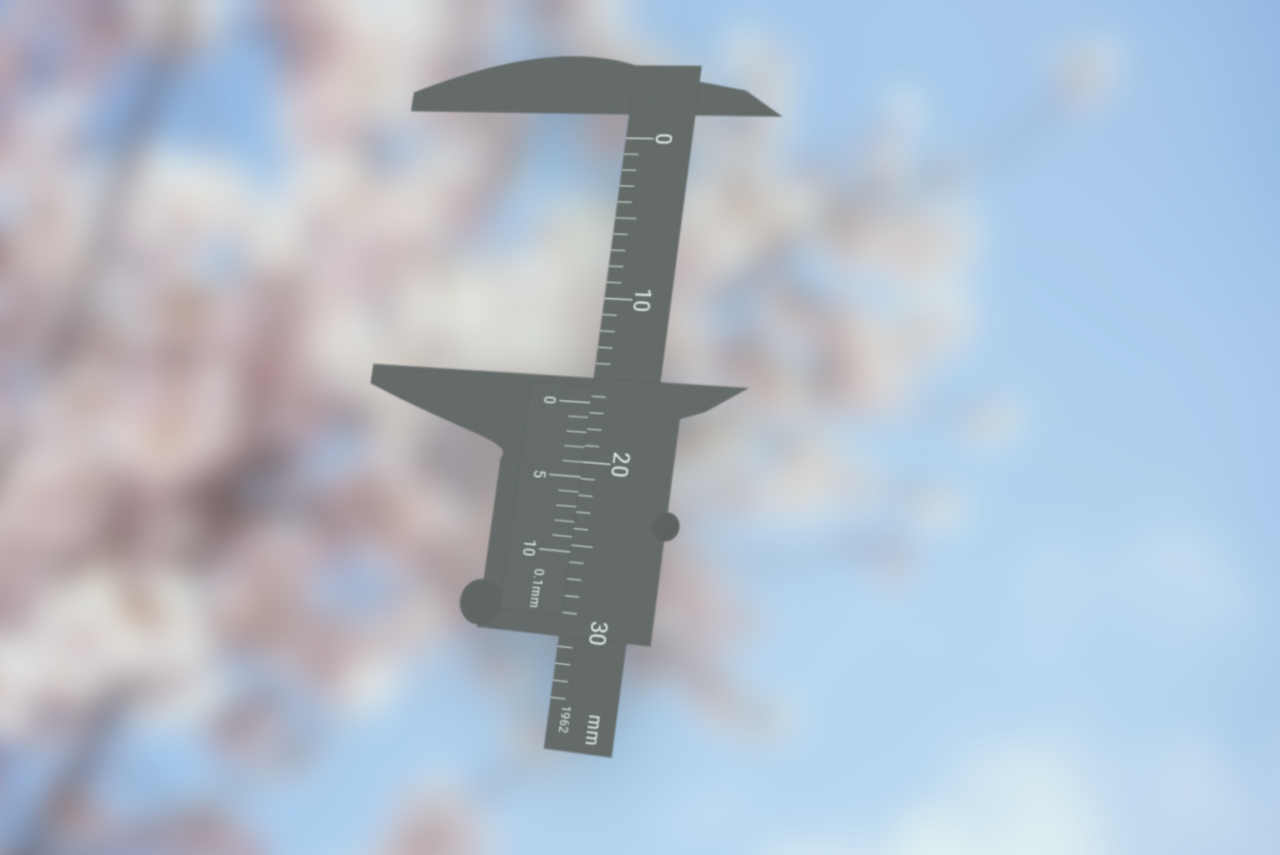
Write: 16.4 mm
